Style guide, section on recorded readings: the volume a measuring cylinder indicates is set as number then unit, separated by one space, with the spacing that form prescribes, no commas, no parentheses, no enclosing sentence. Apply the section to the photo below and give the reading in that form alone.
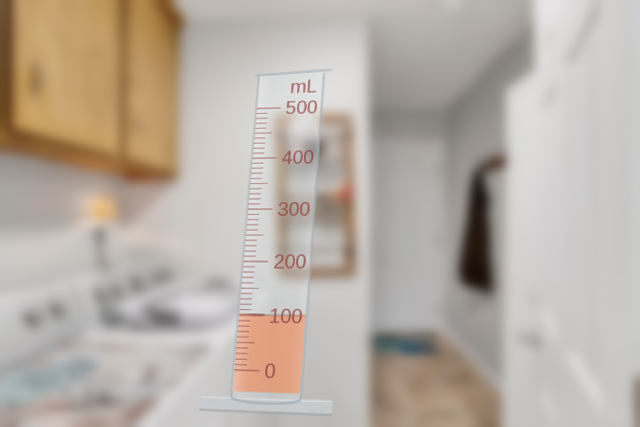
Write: 100 mL
